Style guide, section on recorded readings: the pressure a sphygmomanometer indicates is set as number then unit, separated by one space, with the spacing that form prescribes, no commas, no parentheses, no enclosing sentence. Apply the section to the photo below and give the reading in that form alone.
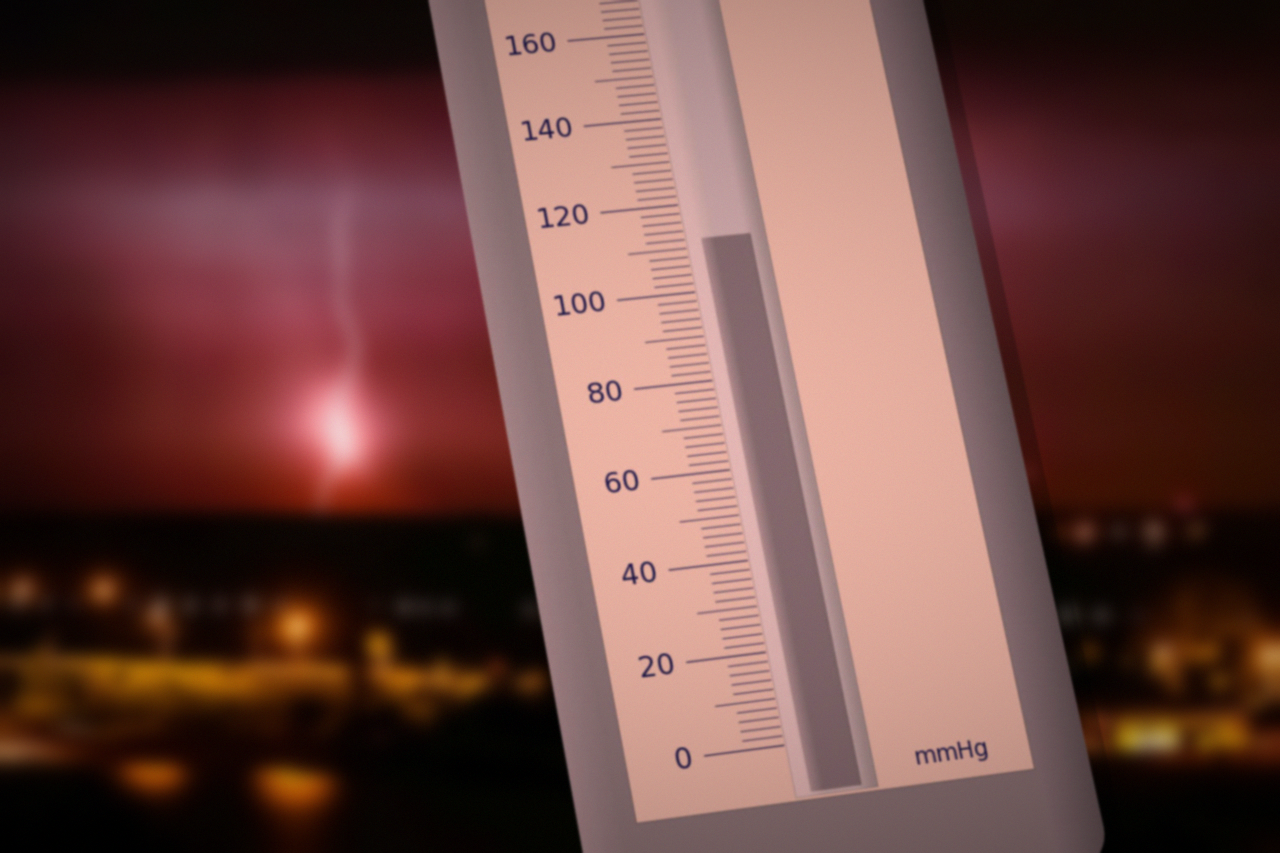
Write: 112 mmHg
